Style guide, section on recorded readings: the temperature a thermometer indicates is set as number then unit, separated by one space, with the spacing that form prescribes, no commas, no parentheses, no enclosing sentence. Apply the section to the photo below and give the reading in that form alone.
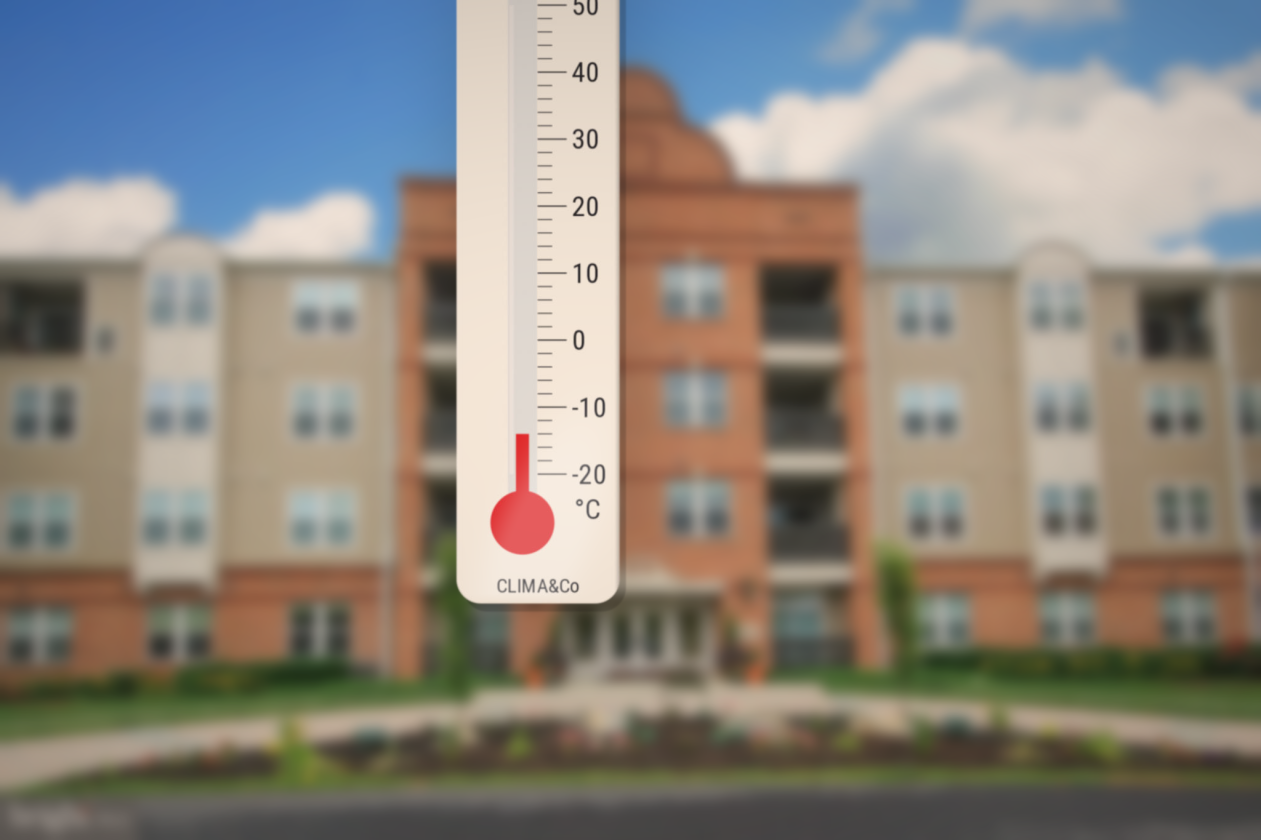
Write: -14 °C
